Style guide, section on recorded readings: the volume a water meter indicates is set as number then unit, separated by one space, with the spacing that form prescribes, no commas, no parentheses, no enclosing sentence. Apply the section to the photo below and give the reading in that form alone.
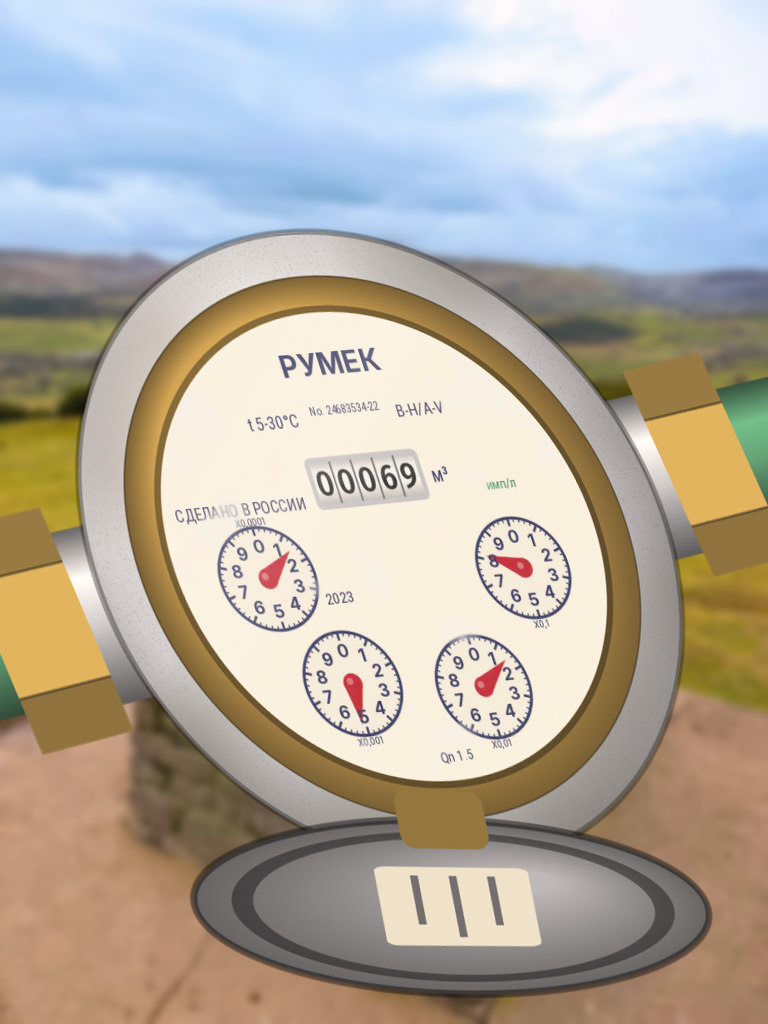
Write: 69.8151 m³
